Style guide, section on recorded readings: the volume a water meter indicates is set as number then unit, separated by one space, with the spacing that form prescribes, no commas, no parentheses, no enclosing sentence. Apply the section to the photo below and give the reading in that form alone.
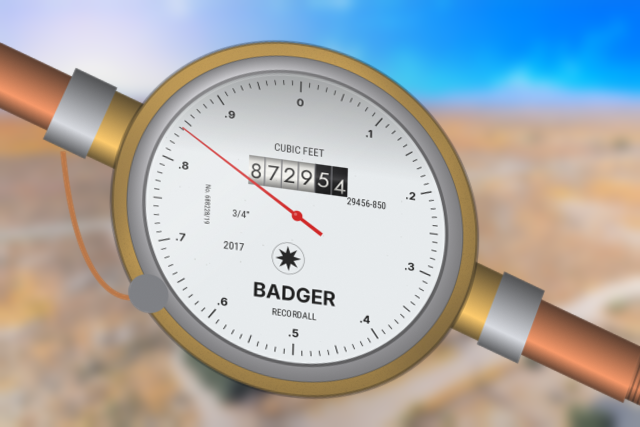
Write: 872953.84 ft³
